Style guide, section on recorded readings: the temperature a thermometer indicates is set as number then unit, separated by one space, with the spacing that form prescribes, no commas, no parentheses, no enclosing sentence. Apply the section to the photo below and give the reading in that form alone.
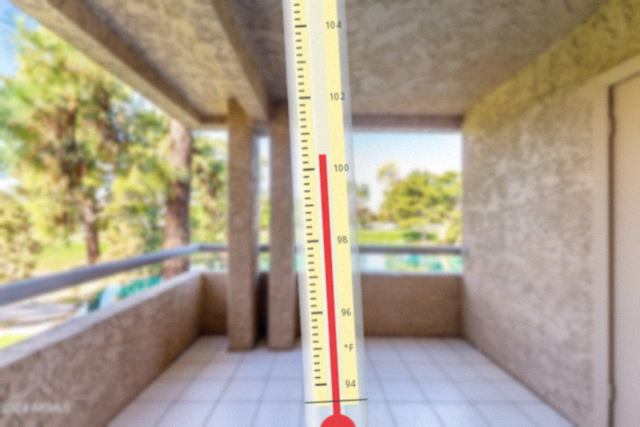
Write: 100.4 °F
